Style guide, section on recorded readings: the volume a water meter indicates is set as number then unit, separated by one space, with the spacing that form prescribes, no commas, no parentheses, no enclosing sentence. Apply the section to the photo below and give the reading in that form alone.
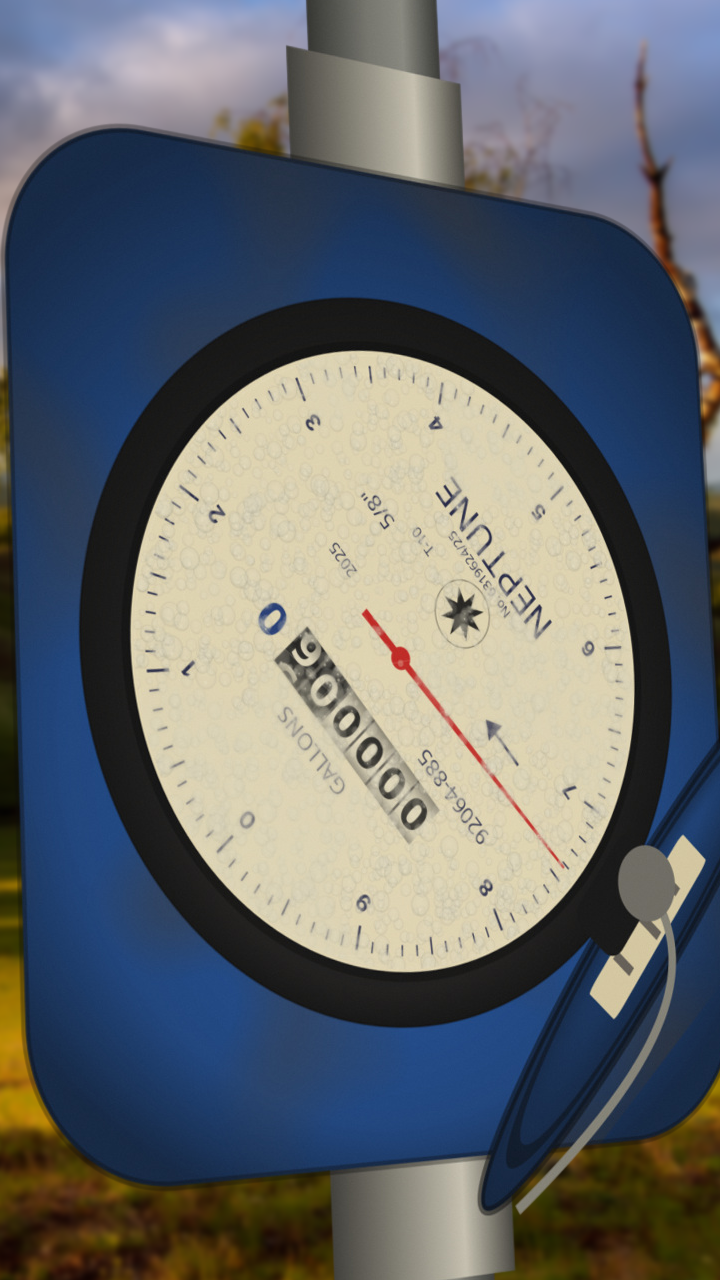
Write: 57.4 gal
